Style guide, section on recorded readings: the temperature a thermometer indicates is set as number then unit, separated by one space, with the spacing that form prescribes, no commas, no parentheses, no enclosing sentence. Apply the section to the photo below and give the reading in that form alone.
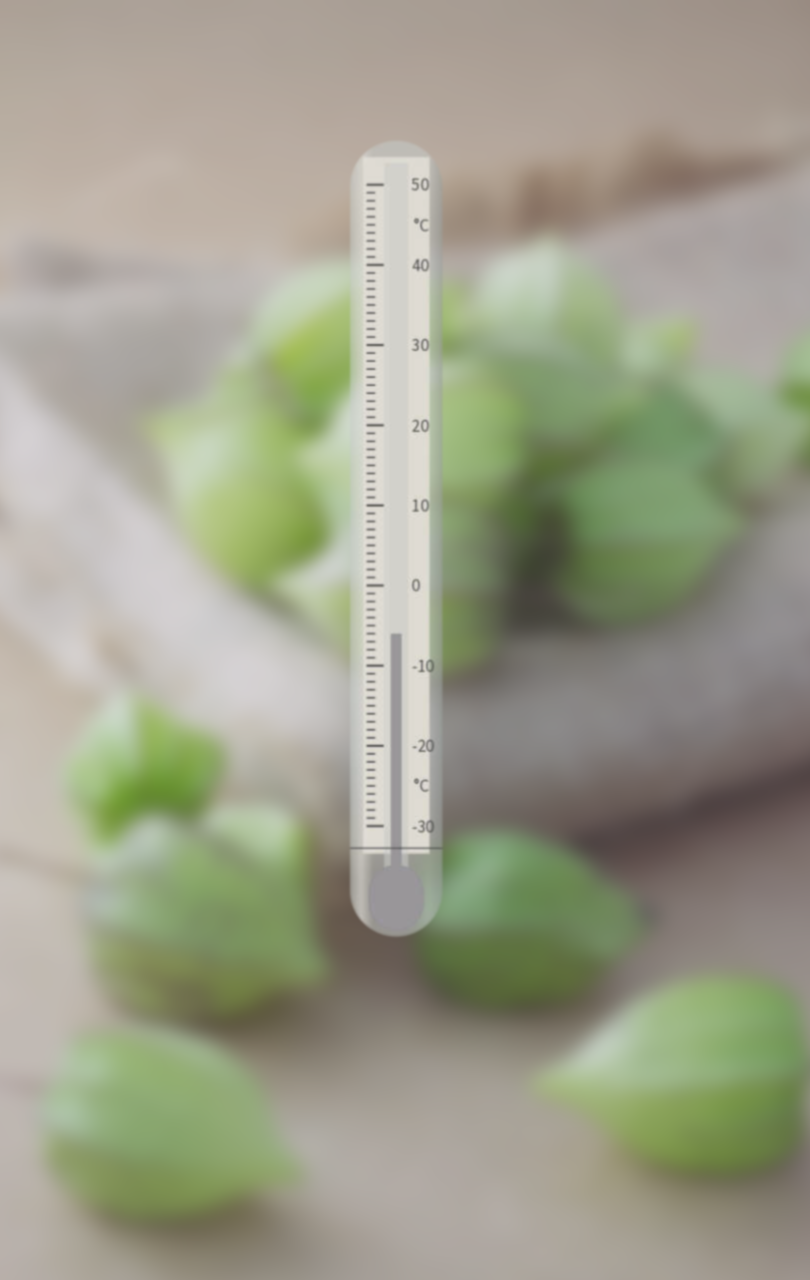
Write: -6 °C
